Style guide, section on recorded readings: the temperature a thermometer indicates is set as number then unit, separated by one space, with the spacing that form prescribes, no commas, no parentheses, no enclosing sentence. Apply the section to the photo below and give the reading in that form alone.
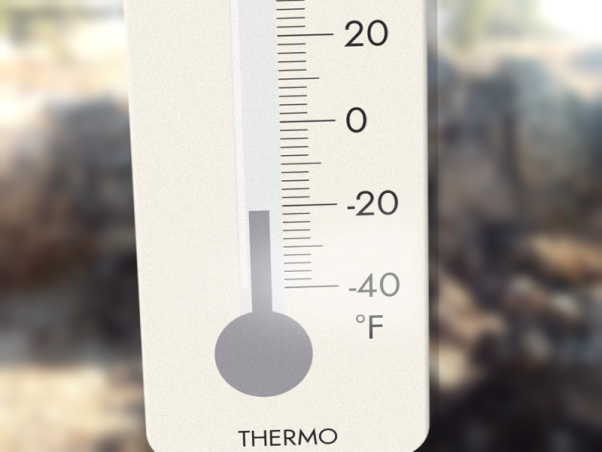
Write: -21 °F
